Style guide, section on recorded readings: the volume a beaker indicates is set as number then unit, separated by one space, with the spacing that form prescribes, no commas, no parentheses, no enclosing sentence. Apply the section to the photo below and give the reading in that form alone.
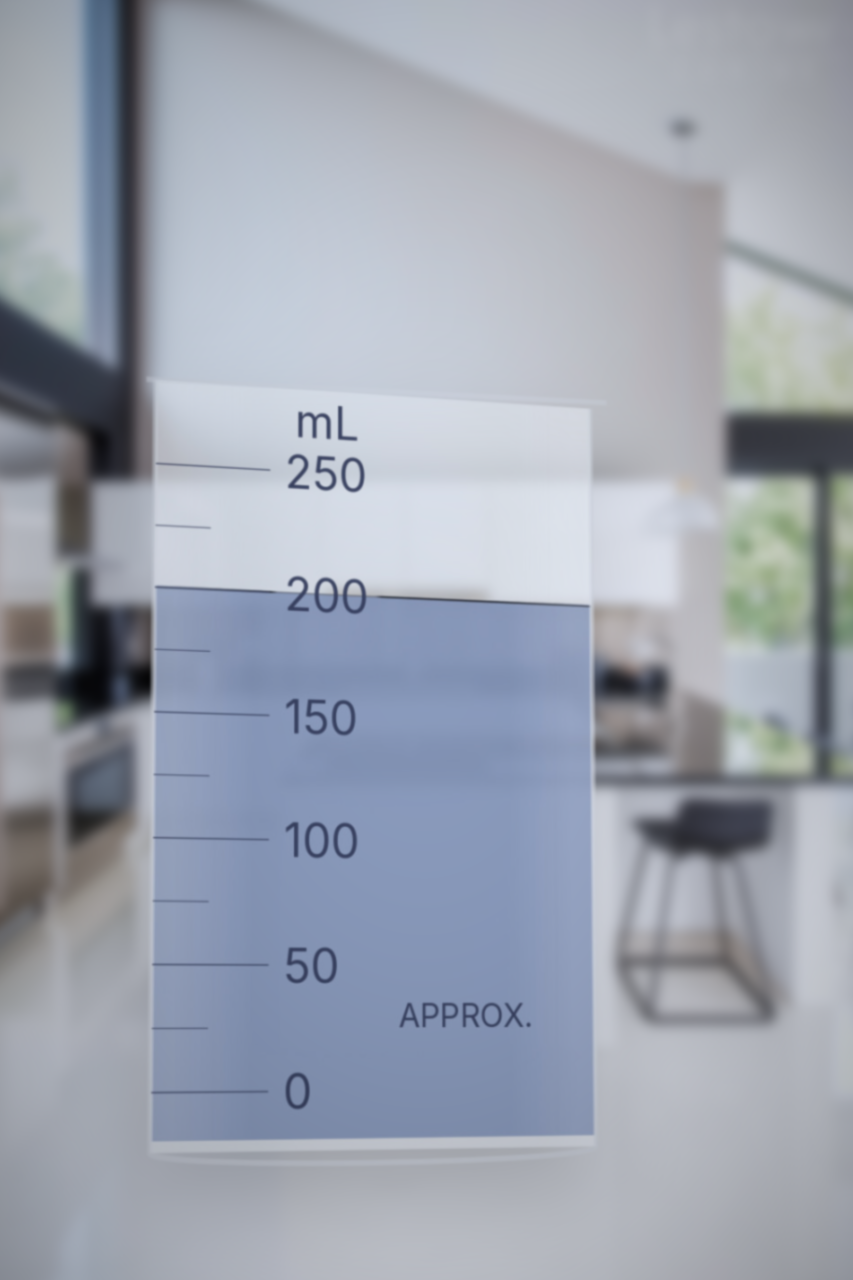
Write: 200 mL
